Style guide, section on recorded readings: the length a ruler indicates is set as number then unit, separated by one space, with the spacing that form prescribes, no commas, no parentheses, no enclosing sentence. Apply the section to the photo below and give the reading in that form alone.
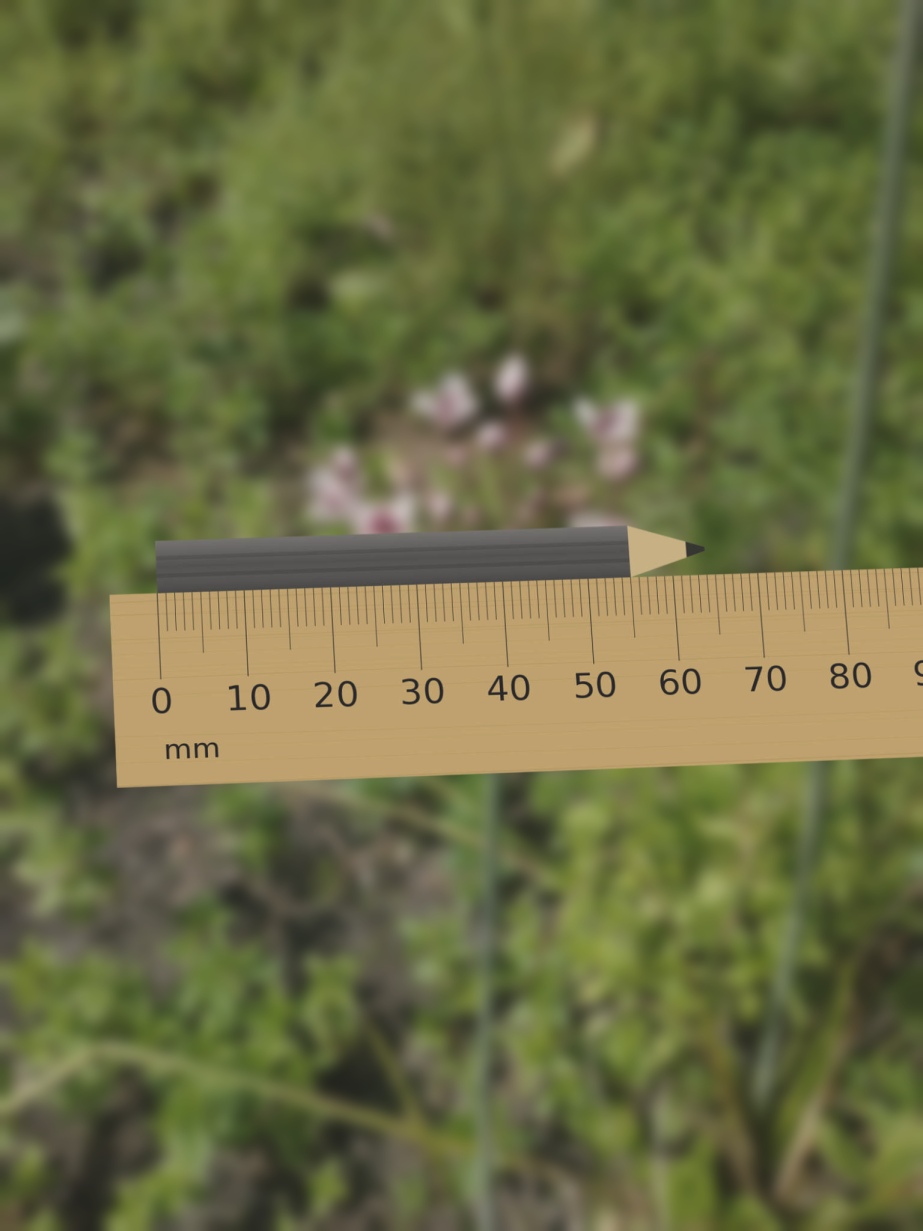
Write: 64 mm
